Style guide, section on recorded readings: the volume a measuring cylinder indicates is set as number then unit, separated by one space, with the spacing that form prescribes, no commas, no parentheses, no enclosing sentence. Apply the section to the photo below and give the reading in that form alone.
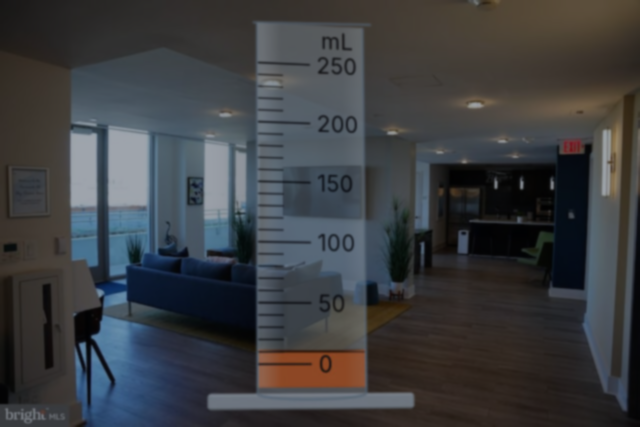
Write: 10 mL
